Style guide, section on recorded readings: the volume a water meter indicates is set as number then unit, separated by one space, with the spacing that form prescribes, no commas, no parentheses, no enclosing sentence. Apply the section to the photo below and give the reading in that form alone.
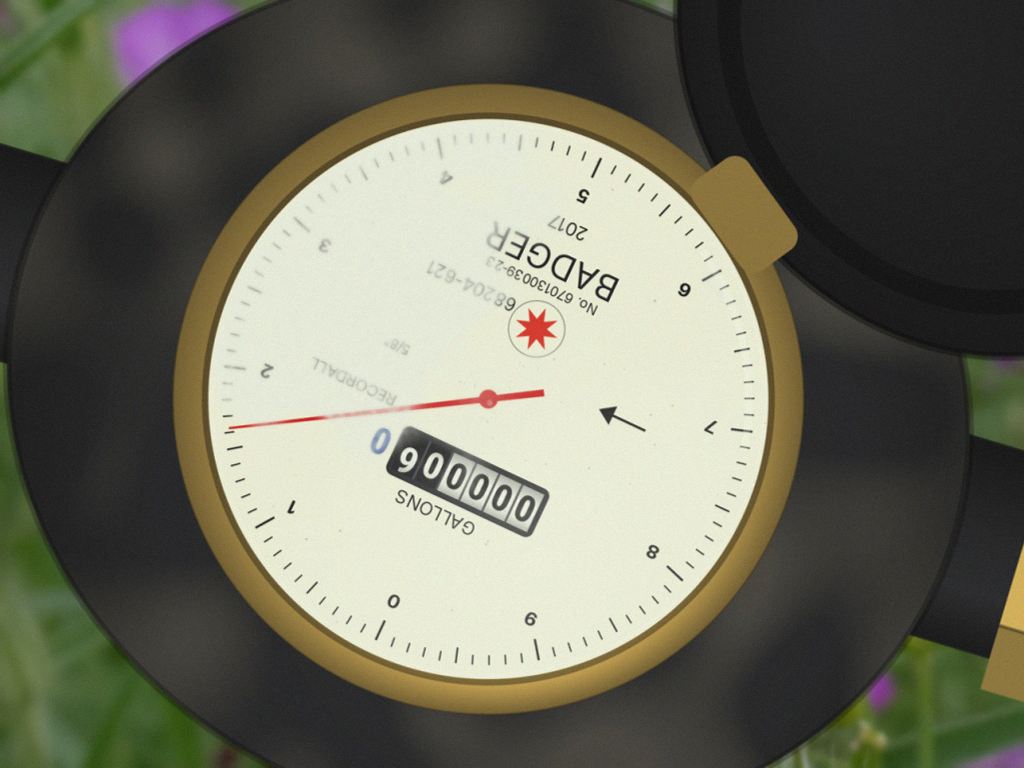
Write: 61.6 gal
